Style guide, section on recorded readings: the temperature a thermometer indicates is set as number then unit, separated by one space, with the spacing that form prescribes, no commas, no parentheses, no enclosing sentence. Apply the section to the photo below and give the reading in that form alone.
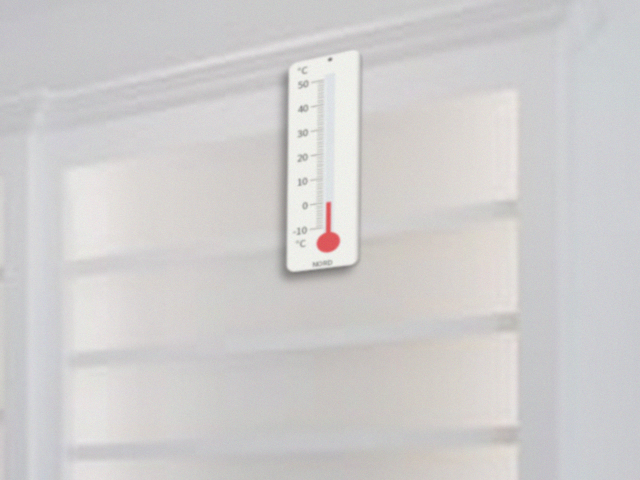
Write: 0 °C
